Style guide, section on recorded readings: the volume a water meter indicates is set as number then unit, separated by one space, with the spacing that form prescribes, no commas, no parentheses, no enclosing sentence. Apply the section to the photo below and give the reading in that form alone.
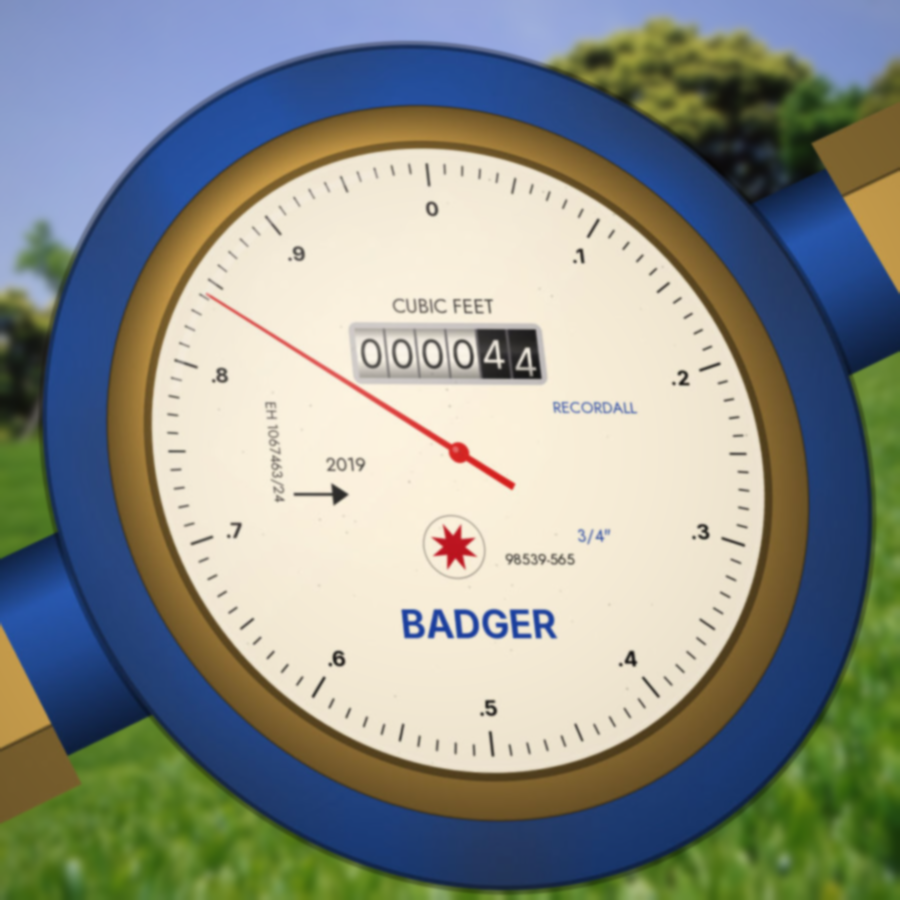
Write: 43.84 ft³
